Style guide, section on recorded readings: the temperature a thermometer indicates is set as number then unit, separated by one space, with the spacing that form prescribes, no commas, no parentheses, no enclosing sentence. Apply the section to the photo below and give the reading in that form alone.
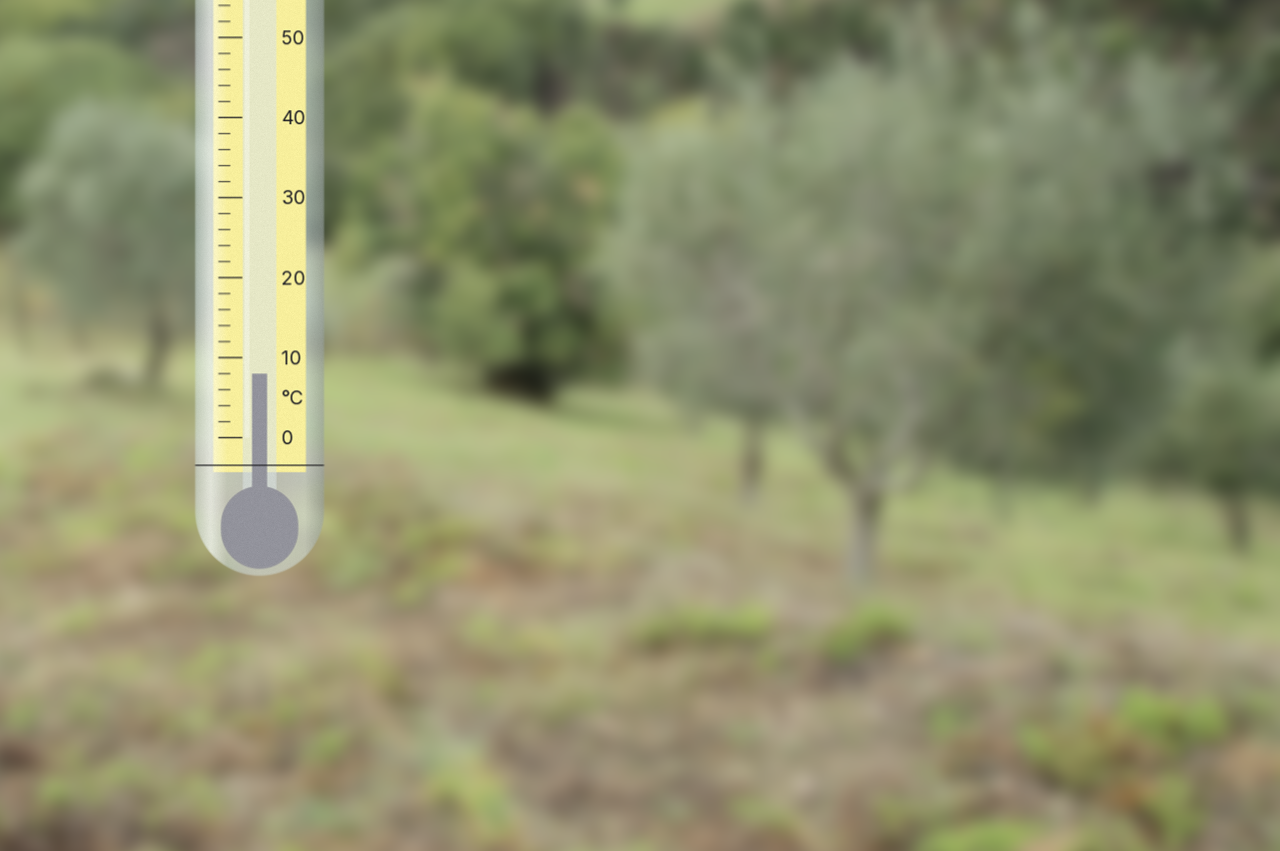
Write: 8 °C
